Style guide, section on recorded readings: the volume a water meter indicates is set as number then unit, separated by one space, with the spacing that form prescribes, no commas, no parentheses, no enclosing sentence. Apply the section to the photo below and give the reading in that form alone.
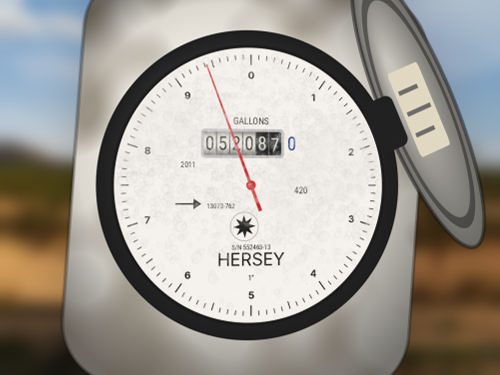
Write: 520869.4 gal
